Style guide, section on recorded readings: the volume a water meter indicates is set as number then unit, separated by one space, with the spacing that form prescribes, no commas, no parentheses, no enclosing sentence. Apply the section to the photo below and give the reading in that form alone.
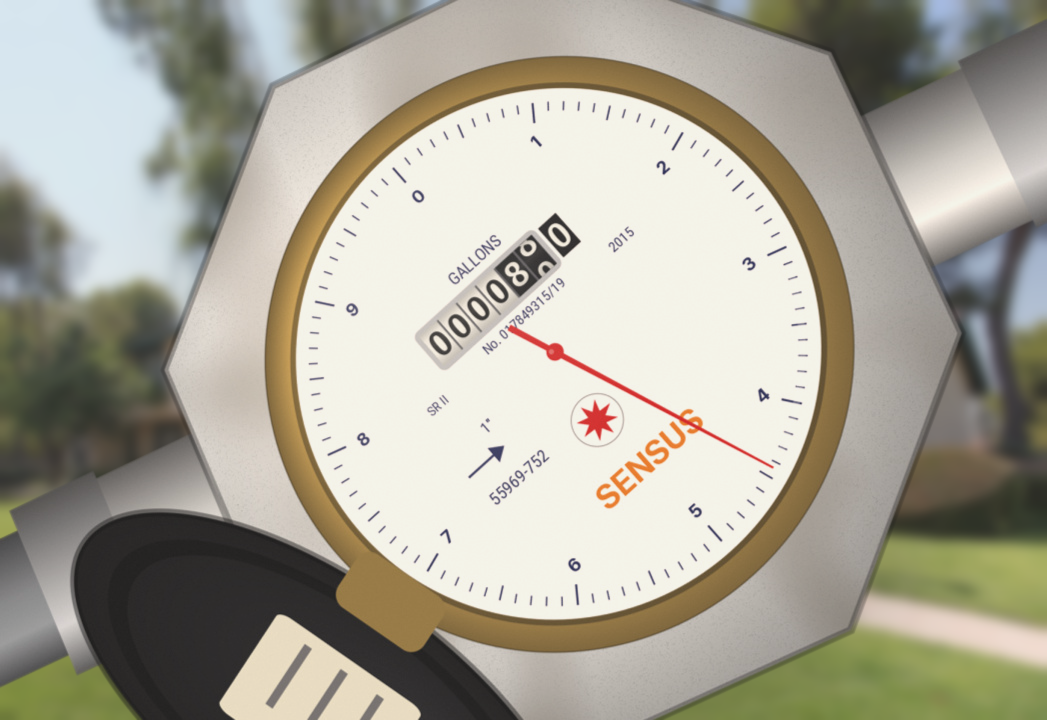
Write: 884.4 gal
